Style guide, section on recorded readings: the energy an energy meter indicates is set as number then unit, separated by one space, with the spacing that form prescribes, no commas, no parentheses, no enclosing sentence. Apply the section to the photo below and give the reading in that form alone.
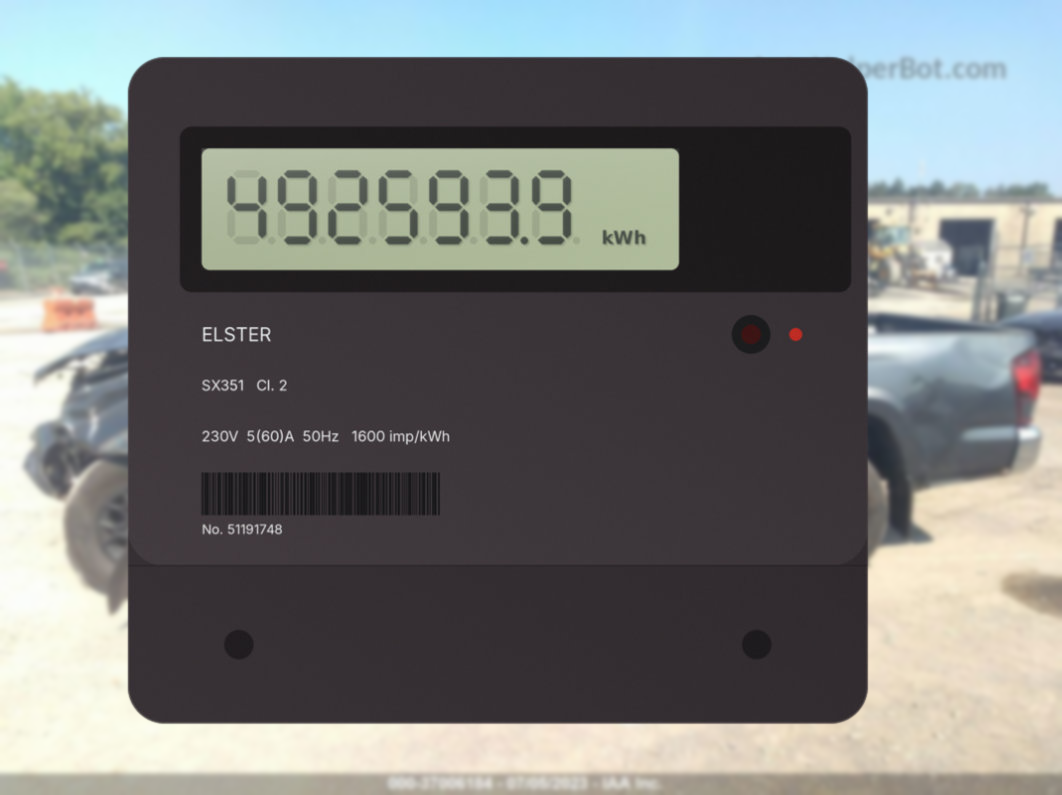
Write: 492593.9 kWh
